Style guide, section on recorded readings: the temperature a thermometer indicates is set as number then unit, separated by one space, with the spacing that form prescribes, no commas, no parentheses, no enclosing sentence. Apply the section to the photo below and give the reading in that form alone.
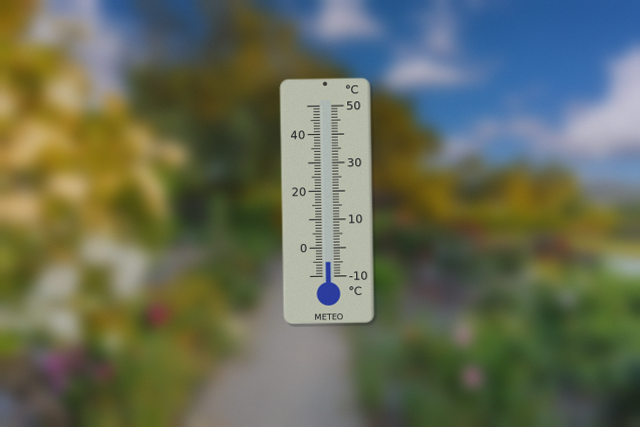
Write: -5 °C
